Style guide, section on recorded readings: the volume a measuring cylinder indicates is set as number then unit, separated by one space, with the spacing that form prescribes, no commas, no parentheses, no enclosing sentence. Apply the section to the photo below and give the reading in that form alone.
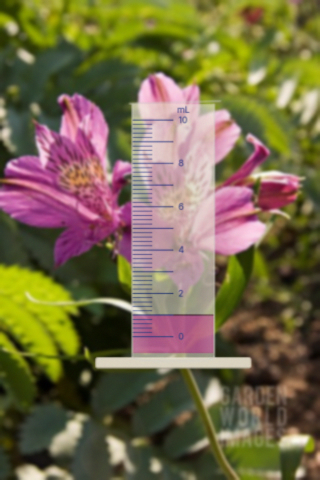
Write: 1 mL
